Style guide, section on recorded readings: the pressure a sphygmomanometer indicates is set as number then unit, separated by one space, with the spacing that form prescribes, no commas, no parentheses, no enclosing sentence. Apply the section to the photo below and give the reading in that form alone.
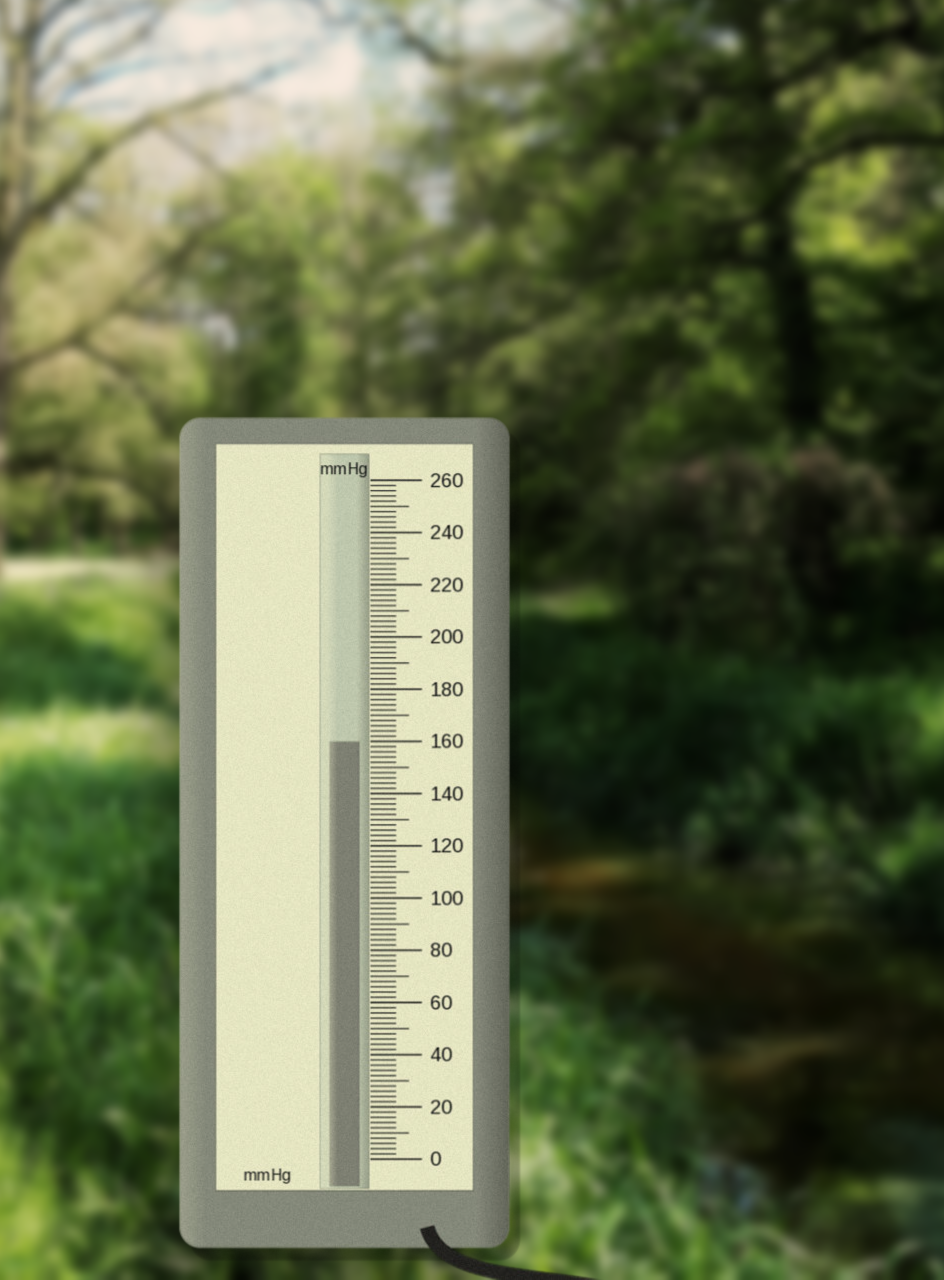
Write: 160 mmHg
